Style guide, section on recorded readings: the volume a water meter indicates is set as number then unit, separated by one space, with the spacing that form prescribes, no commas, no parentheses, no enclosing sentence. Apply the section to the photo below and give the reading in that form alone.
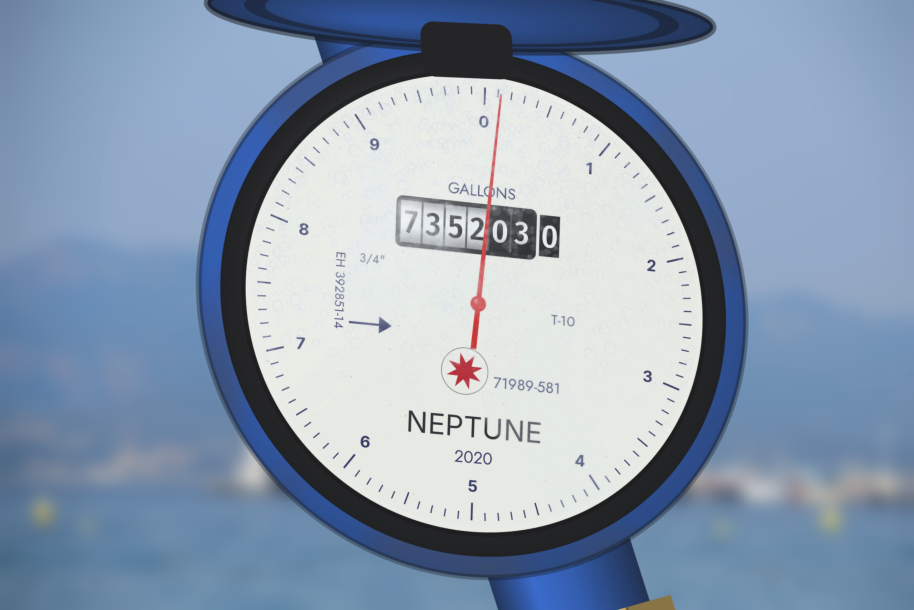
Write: 7352030.1 gal
